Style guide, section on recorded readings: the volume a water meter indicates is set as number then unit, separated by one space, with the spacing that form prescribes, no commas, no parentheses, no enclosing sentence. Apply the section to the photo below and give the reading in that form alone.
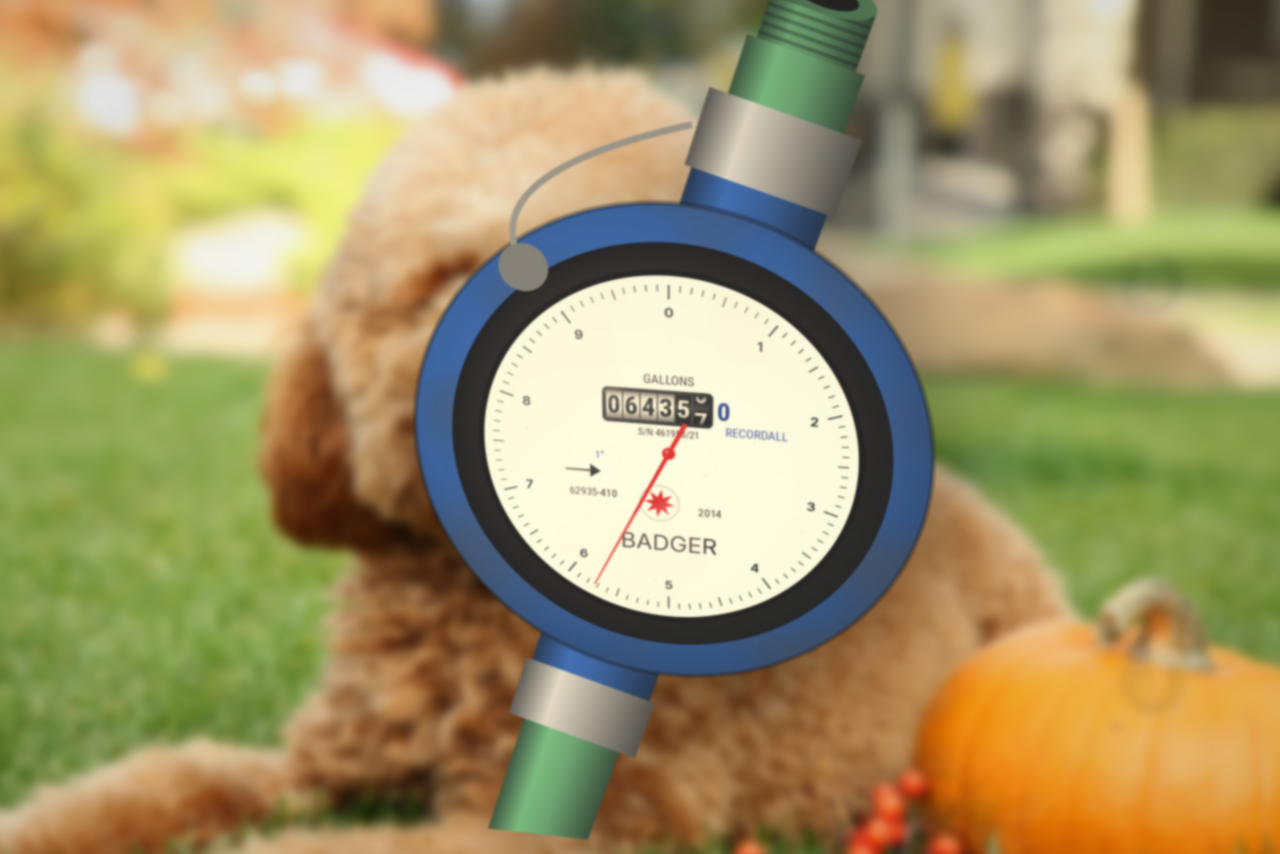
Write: 643565.7 gal
